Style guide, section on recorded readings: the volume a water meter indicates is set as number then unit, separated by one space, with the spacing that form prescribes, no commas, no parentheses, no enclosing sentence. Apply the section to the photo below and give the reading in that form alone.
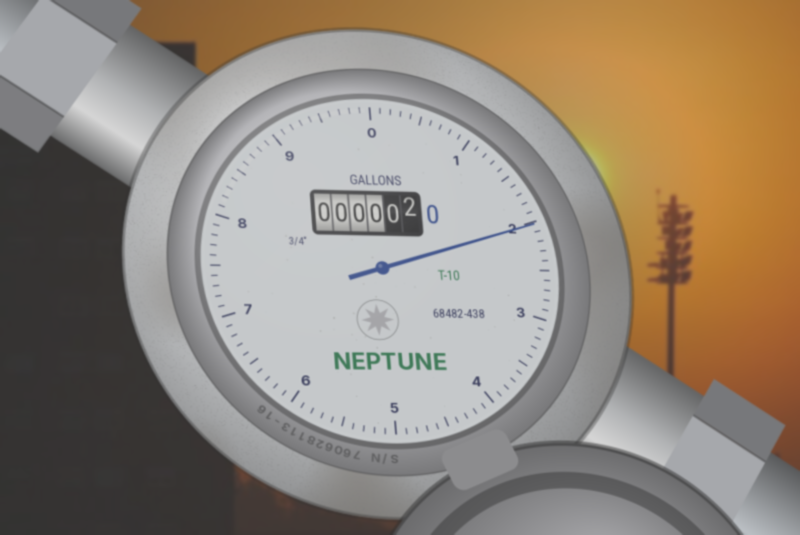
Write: 22.0 gal
